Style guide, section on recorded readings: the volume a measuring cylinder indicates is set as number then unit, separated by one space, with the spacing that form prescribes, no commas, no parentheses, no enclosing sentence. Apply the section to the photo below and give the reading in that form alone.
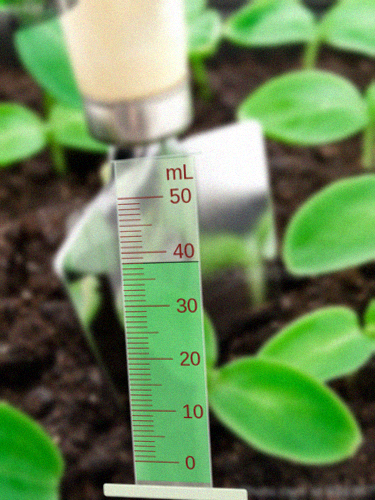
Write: 38 mL
